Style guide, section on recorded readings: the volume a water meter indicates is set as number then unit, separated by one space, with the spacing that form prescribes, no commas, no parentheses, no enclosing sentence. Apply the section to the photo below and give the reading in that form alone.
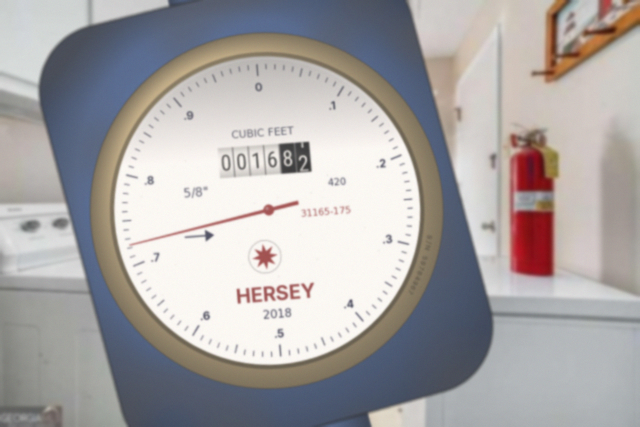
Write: 1681.72 ft³
